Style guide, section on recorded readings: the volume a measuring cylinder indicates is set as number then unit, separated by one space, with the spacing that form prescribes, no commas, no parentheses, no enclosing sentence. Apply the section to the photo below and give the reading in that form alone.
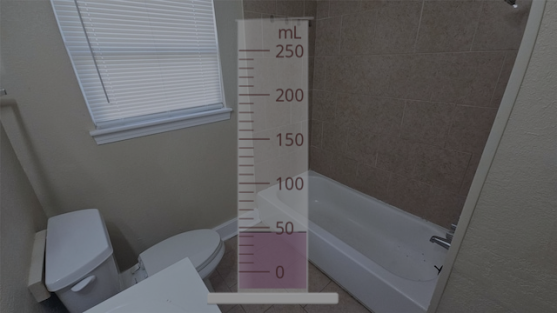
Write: 45 mL
